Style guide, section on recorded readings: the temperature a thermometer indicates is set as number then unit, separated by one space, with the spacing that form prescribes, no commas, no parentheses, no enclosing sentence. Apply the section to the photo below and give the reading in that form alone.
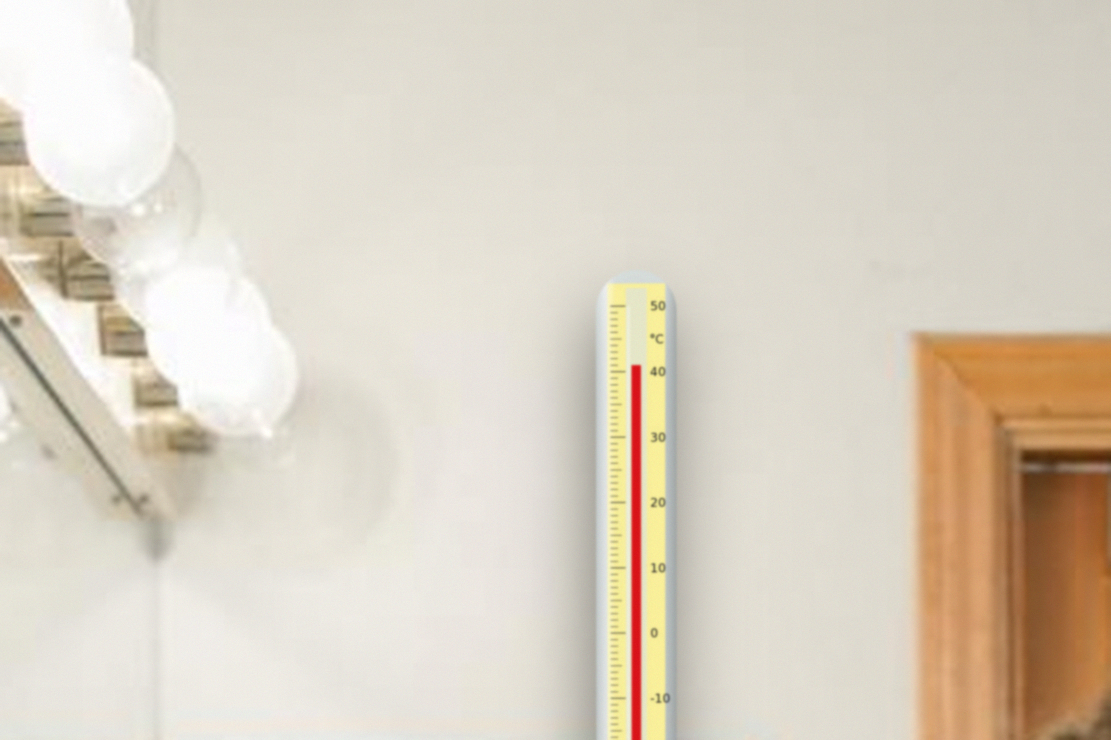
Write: 41 °C
